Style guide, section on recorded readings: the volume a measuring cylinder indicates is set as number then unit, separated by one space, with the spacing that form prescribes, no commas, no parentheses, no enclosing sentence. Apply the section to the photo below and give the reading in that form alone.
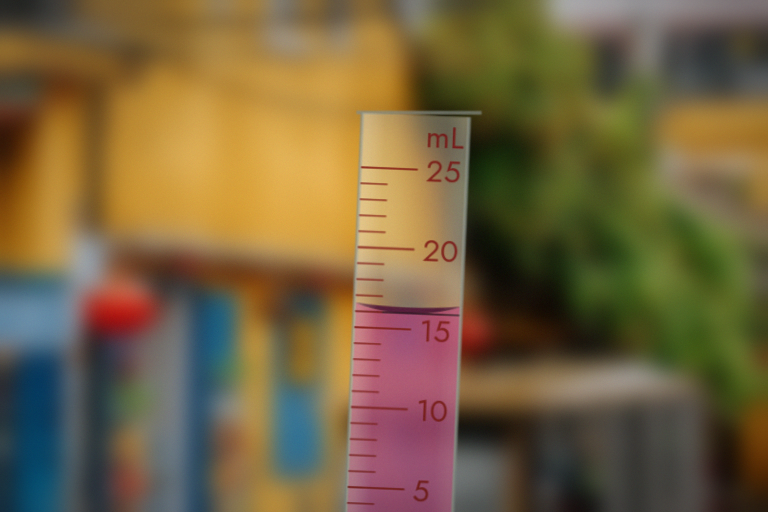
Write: 16 mL
